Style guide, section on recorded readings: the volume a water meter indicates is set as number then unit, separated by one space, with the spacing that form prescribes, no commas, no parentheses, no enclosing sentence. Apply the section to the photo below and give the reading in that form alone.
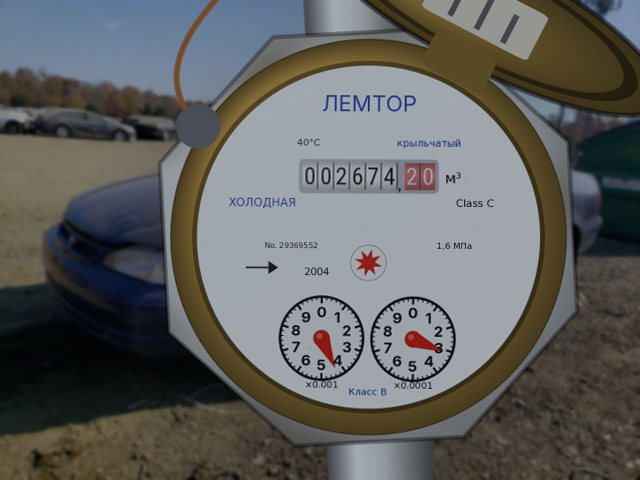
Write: 2674.2043 m³
